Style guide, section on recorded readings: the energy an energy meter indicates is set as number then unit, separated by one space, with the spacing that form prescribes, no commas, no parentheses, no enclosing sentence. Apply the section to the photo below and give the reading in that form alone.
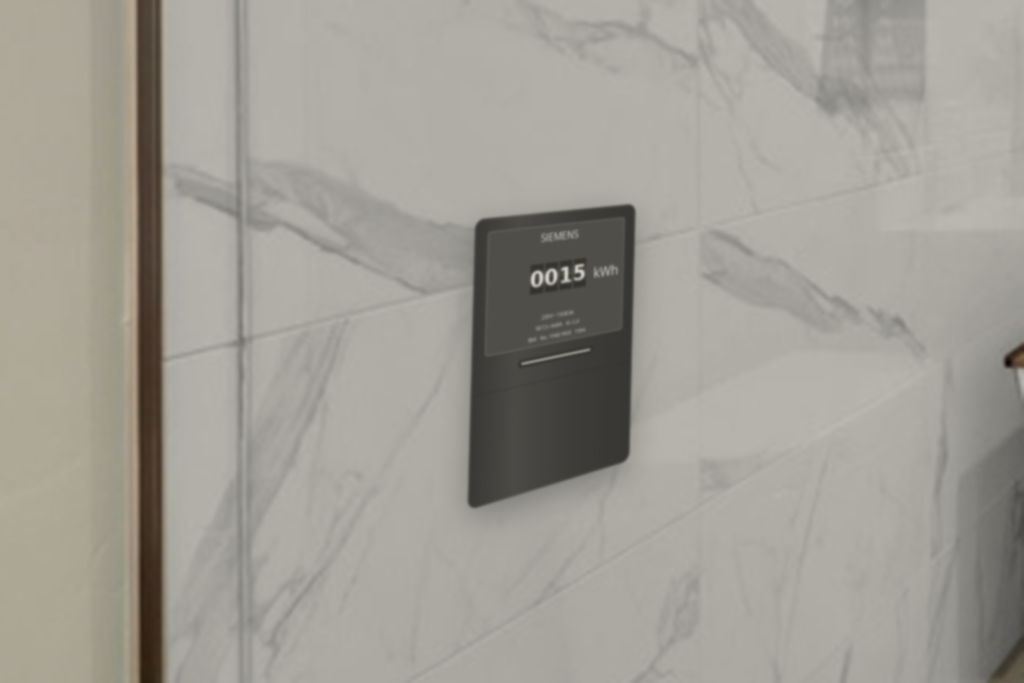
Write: 15 kWh
